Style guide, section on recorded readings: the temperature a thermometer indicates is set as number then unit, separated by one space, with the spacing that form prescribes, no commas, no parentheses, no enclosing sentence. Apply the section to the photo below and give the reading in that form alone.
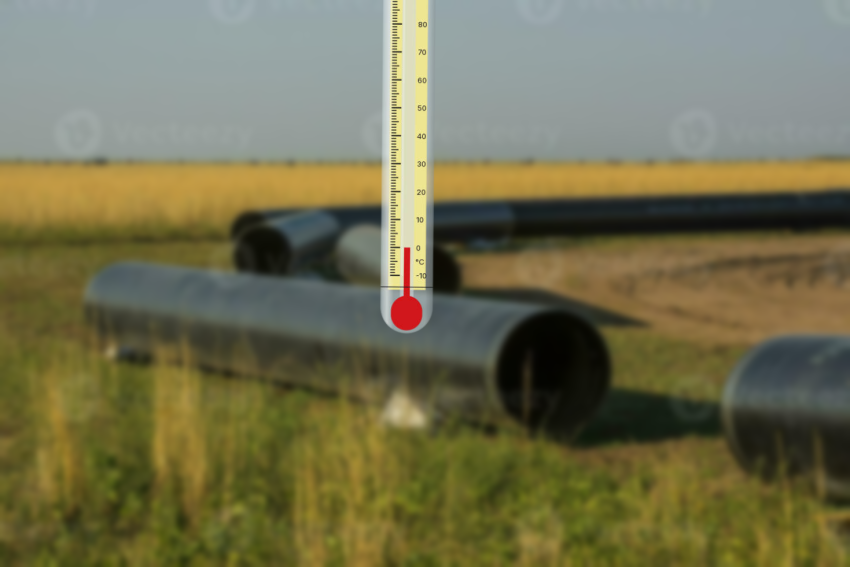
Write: 0 °C
